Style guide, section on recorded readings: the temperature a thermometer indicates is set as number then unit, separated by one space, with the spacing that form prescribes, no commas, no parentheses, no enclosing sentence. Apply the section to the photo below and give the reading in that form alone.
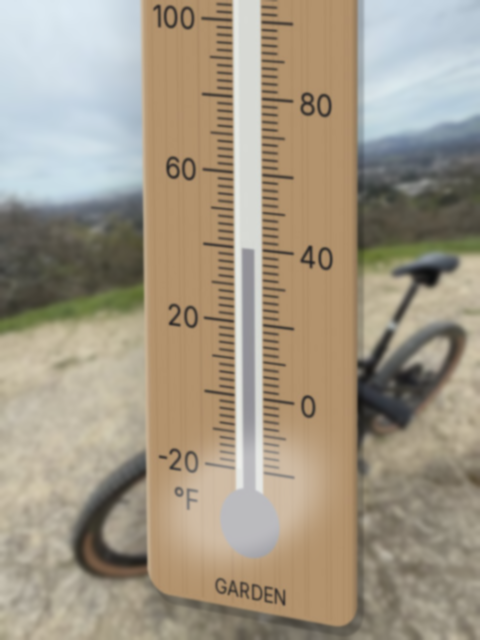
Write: 40 °F
